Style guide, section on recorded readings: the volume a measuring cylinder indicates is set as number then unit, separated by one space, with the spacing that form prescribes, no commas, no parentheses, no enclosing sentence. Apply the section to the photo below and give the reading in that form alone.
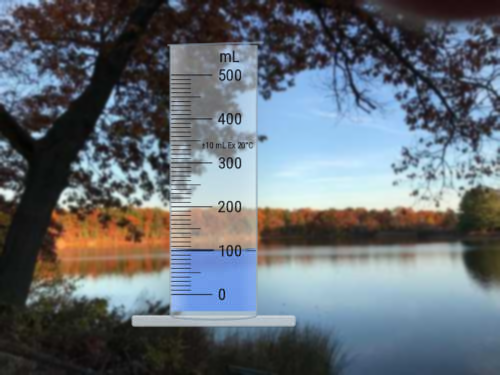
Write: 100 mL
